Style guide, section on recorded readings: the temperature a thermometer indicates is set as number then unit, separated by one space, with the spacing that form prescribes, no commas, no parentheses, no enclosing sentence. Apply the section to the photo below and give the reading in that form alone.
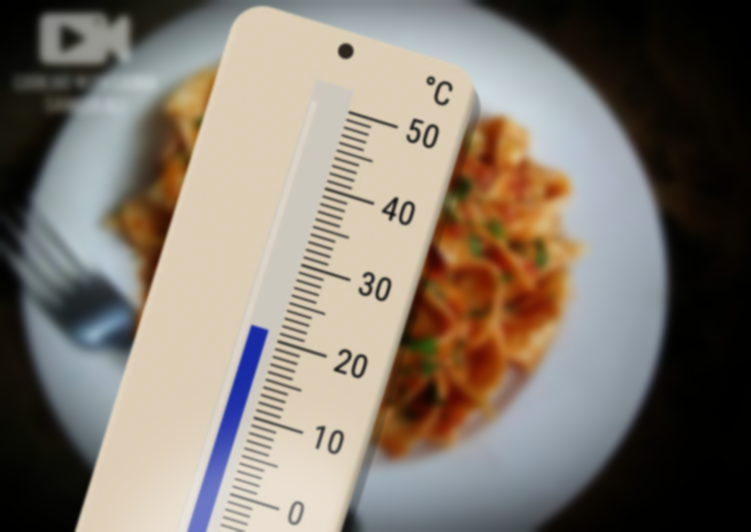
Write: 21 °C
